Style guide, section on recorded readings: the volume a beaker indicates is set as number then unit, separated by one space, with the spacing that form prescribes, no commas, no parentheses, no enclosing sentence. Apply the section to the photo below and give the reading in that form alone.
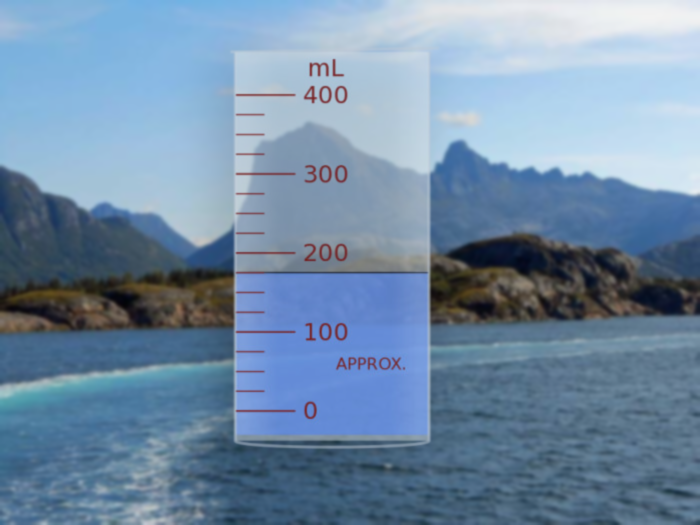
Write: 175 mL
